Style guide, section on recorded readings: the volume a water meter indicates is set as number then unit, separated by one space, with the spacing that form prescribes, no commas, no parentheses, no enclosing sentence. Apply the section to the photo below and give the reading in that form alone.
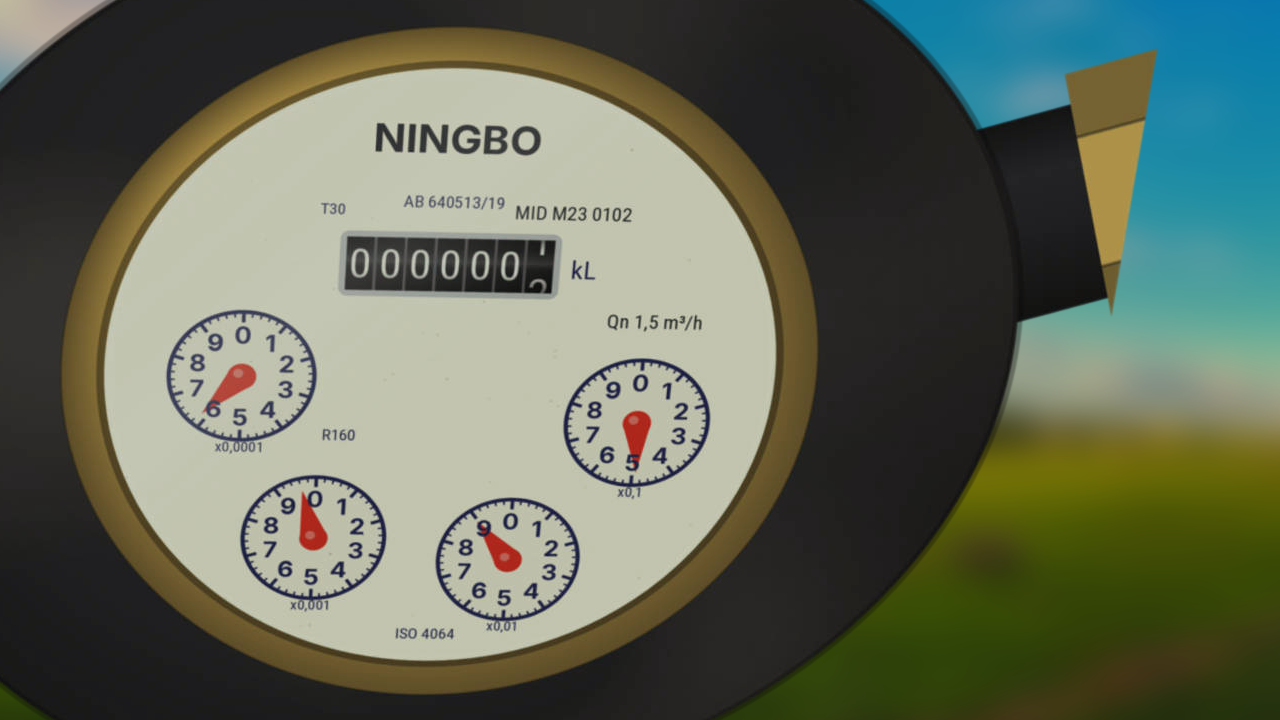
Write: 1.4896 kL
